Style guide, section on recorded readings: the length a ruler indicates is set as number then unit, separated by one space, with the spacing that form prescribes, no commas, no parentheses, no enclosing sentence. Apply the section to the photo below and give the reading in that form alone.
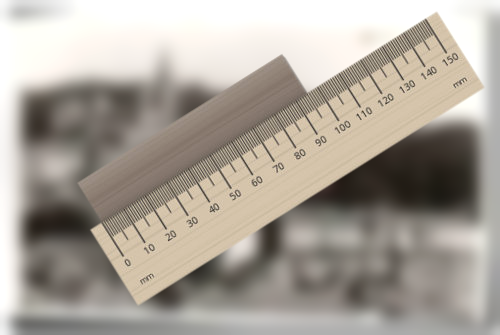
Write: 95 mm
